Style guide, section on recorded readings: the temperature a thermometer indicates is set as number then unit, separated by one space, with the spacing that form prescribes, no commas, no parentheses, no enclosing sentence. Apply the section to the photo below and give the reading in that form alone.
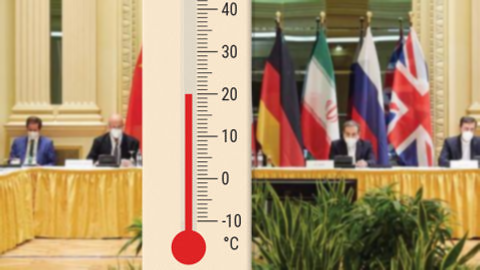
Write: 20 °C
